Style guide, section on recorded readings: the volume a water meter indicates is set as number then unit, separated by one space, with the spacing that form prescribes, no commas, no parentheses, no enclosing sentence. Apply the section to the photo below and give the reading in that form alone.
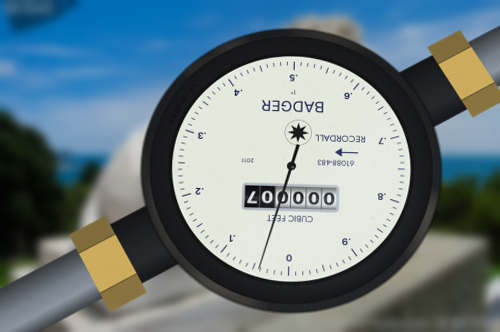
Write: 7.04 ft³
